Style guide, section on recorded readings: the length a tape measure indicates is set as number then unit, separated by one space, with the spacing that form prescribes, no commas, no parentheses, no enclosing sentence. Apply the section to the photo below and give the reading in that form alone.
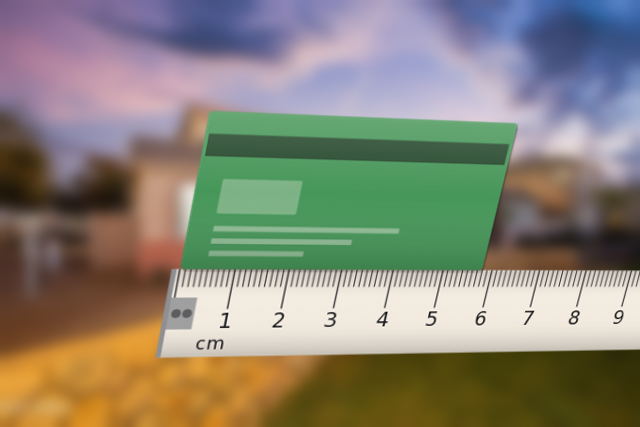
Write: 5.8 cm
